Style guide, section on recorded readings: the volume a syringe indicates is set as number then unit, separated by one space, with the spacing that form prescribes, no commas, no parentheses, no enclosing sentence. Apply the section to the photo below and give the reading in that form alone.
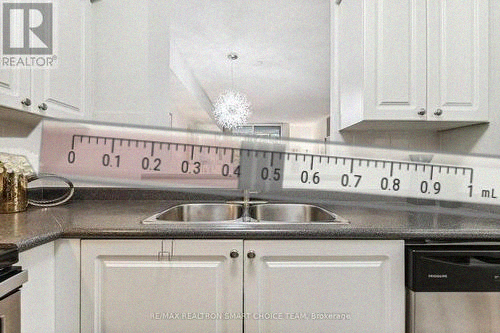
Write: 0.42 mL
